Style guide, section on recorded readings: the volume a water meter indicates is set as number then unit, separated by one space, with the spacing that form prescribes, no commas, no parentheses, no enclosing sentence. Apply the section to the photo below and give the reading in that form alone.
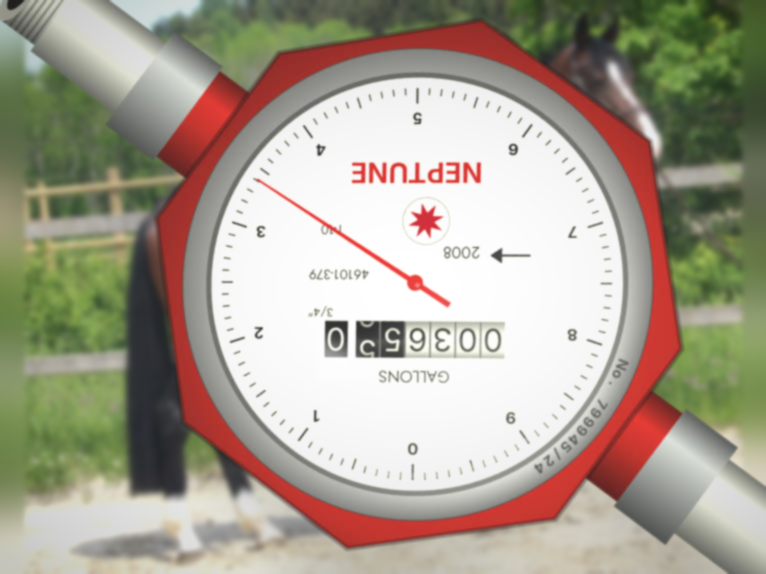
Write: 36553.4 gal
